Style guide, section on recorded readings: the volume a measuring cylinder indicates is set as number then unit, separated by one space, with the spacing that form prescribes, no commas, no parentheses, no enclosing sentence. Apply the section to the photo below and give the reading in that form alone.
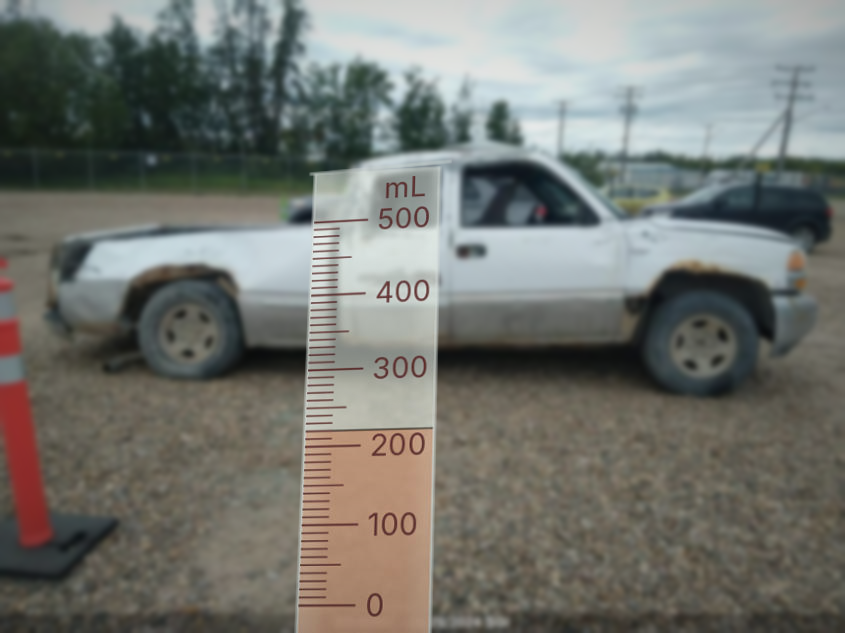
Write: 220 mL
